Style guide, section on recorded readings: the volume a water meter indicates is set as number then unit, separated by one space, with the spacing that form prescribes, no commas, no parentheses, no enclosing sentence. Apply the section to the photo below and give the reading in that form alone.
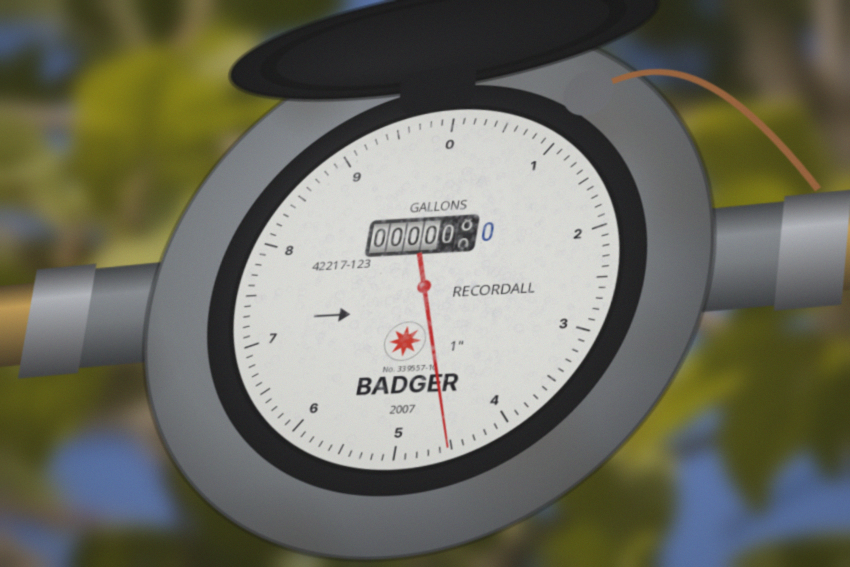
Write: 84.5 gal
